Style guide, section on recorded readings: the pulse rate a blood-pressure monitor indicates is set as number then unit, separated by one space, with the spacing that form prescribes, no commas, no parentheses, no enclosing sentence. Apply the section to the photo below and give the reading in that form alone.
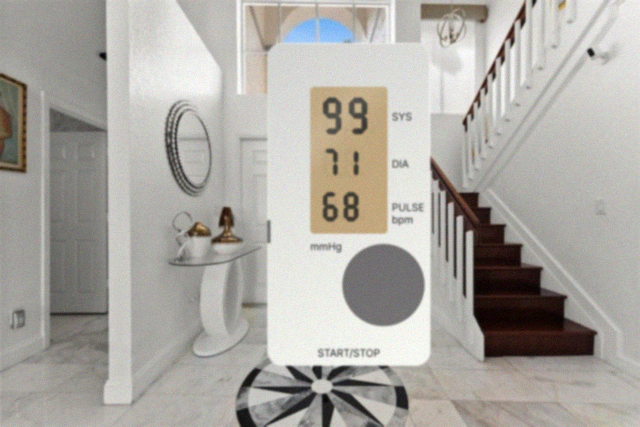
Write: 68 bpm
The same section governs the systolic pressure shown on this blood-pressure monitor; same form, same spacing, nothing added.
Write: 99 mmHg
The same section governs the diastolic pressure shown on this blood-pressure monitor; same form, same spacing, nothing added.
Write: 71 mmHg
